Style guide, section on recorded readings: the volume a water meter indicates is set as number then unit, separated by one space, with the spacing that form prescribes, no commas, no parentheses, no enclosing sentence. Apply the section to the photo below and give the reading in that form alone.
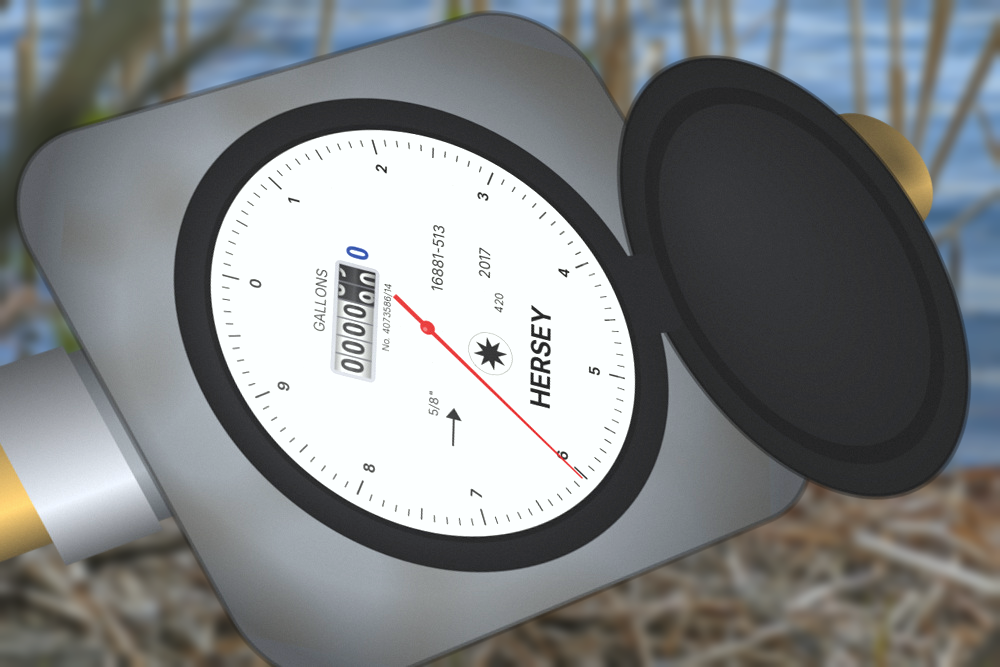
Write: 896.0 gal
